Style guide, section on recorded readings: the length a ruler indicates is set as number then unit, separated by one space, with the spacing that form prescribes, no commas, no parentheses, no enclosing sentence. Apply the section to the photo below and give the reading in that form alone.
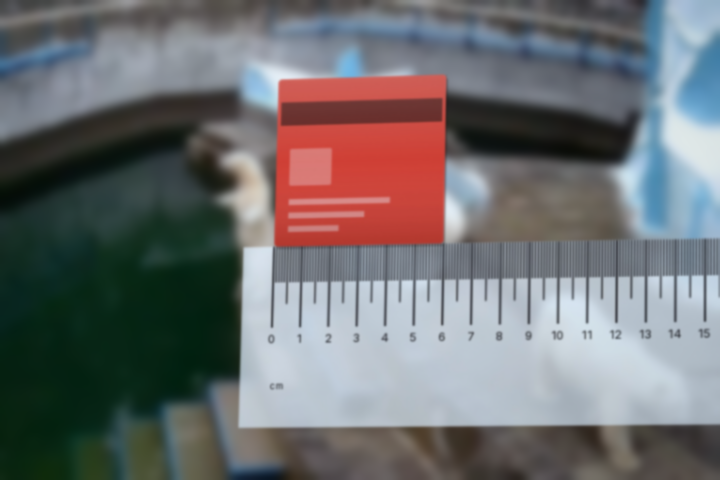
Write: 6 cm
